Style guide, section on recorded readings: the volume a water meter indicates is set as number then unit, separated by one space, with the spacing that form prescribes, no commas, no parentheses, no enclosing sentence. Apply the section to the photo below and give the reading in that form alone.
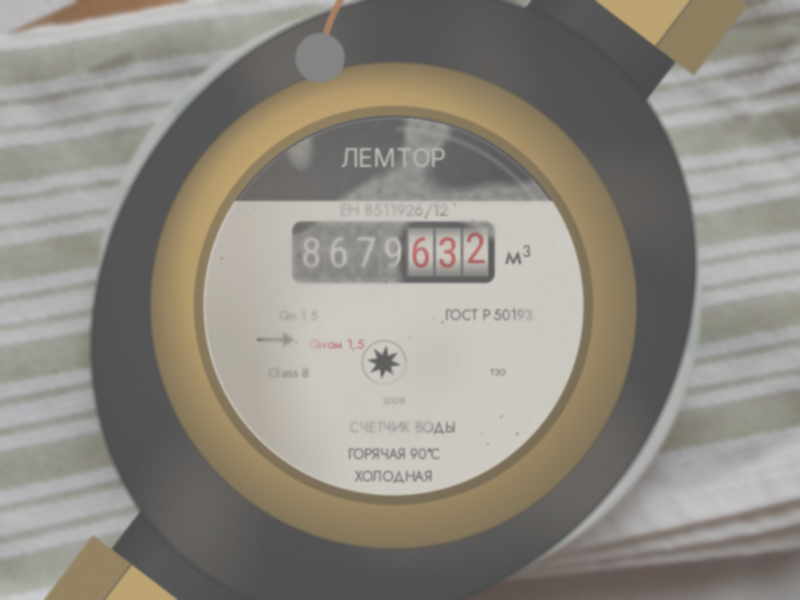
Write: 8679.632 m³
